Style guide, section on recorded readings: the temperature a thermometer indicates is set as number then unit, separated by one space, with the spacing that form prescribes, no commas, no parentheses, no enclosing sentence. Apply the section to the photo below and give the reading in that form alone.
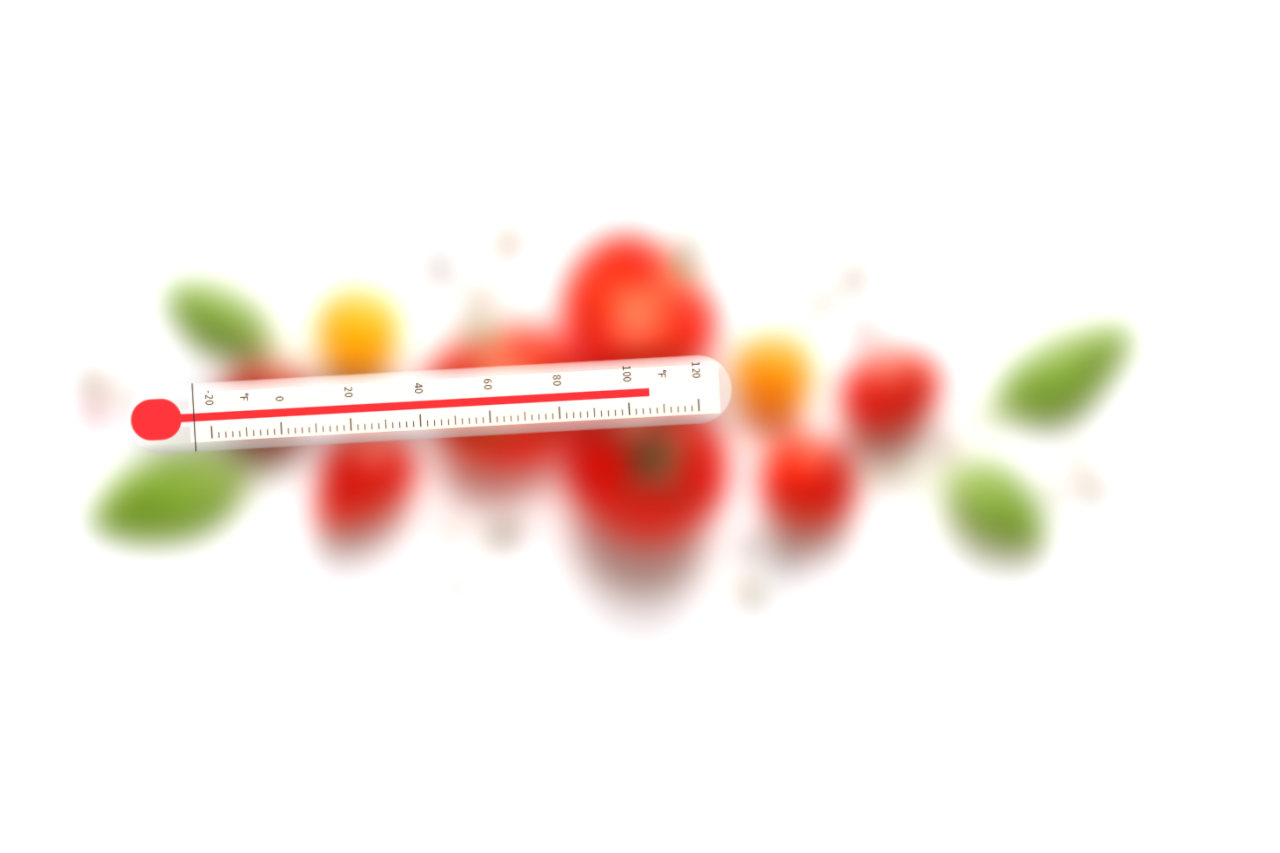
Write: 106 °F
